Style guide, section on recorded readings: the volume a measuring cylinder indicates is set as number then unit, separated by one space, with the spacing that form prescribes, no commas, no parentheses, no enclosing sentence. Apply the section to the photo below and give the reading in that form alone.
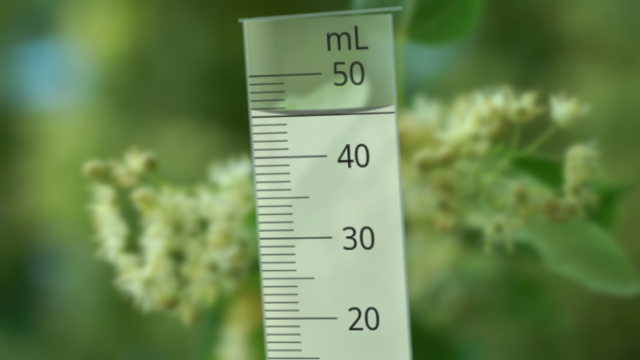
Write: 45 mL
